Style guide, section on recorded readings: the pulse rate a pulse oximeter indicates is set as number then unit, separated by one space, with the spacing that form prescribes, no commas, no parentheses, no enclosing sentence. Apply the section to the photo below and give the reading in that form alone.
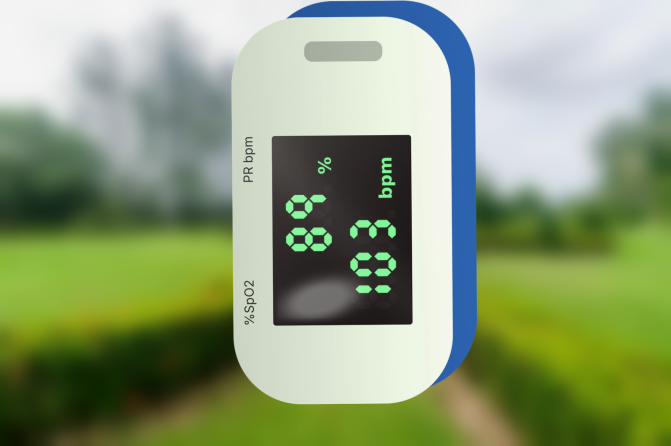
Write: 103 bpm
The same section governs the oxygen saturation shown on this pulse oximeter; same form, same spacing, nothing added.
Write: 89 %
